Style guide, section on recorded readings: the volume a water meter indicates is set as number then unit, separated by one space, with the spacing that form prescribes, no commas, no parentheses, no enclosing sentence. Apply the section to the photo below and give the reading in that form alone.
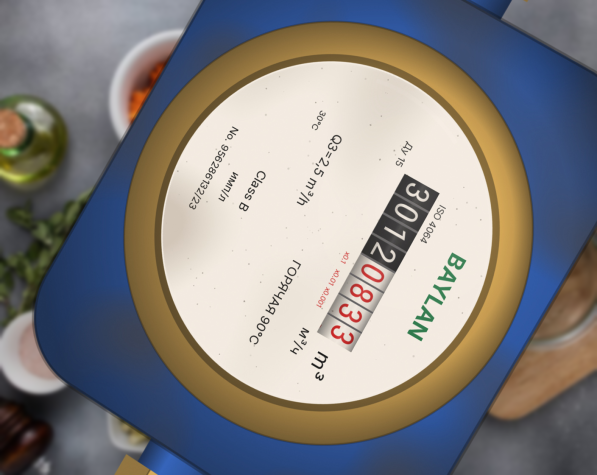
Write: 3012.0833 m³
